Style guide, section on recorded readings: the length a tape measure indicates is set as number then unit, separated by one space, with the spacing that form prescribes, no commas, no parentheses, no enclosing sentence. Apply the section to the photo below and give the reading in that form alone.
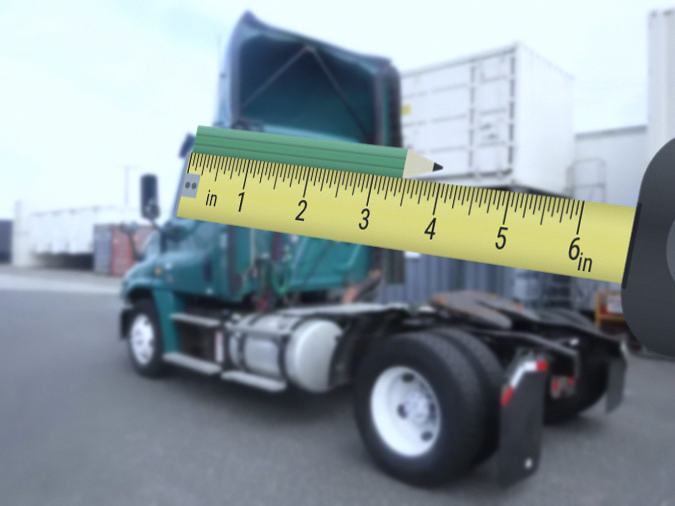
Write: 4 in
